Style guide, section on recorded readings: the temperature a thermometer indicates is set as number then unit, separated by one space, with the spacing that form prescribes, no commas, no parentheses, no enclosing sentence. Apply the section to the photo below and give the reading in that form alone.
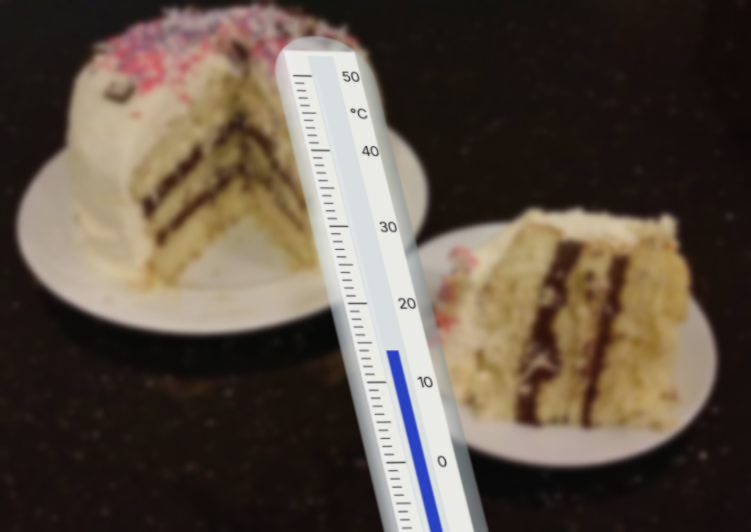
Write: 14 °C
